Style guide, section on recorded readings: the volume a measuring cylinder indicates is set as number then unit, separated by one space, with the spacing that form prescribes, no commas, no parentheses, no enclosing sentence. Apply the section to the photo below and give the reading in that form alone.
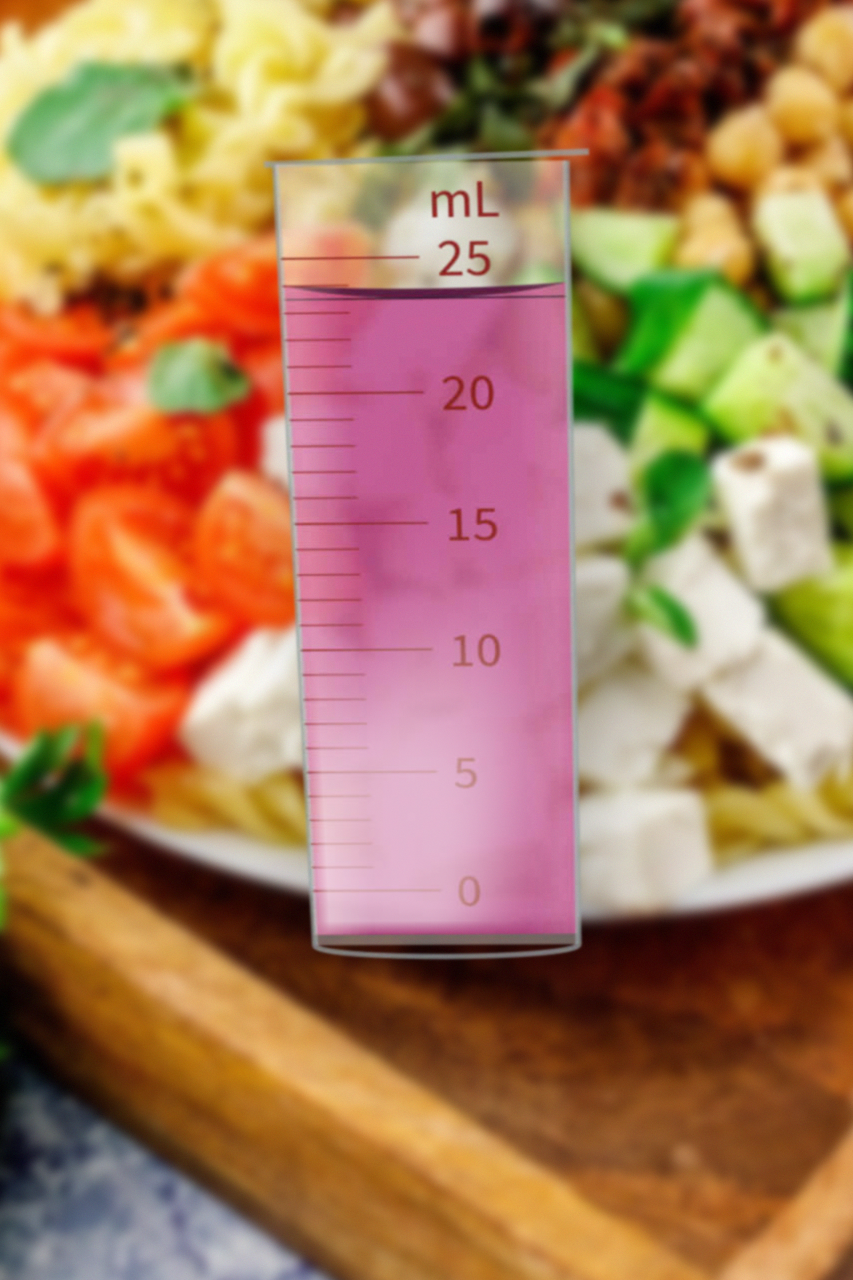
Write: 23.5 mL
